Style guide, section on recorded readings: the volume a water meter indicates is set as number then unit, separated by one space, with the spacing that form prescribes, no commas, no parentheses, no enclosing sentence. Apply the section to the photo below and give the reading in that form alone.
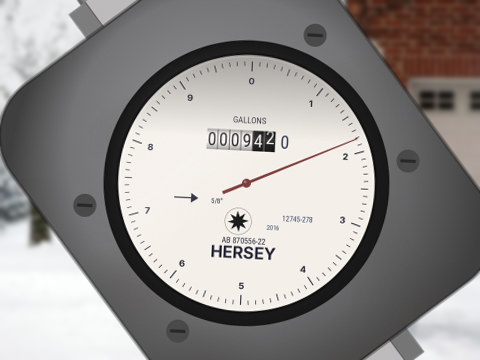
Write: 9421.8 gal
